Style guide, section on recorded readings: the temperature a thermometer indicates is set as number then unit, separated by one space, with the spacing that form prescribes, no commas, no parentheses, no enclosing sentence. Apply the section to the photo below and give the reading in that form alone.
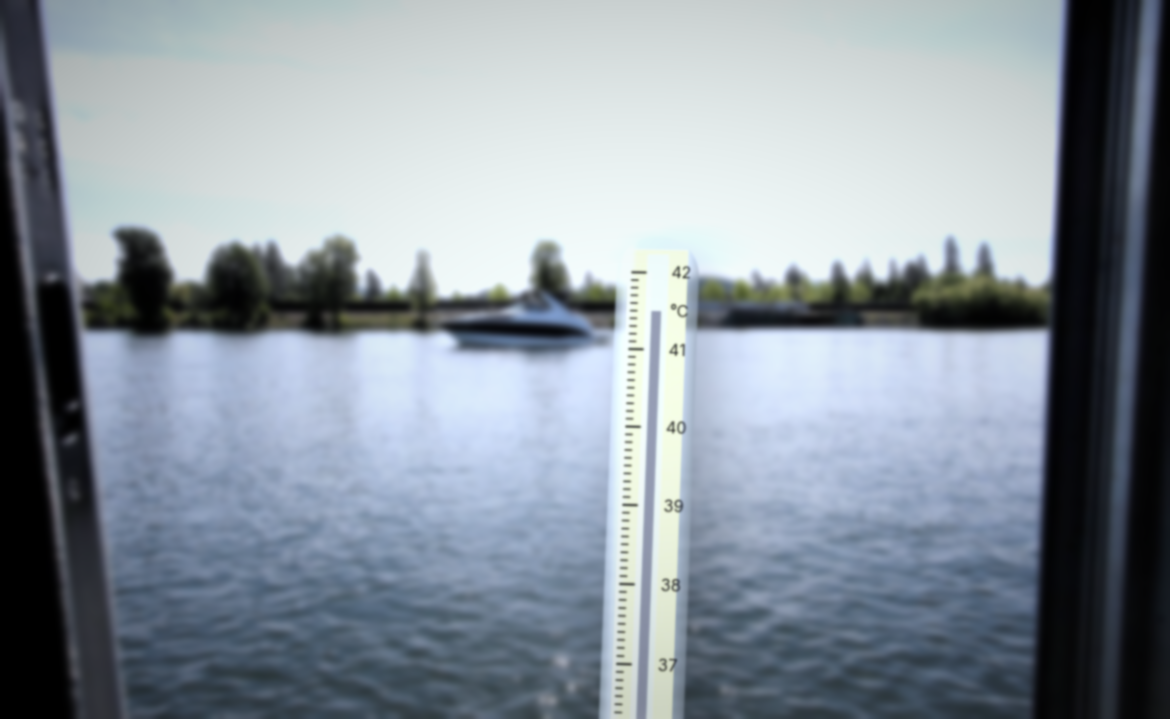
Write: 41.5 °C
